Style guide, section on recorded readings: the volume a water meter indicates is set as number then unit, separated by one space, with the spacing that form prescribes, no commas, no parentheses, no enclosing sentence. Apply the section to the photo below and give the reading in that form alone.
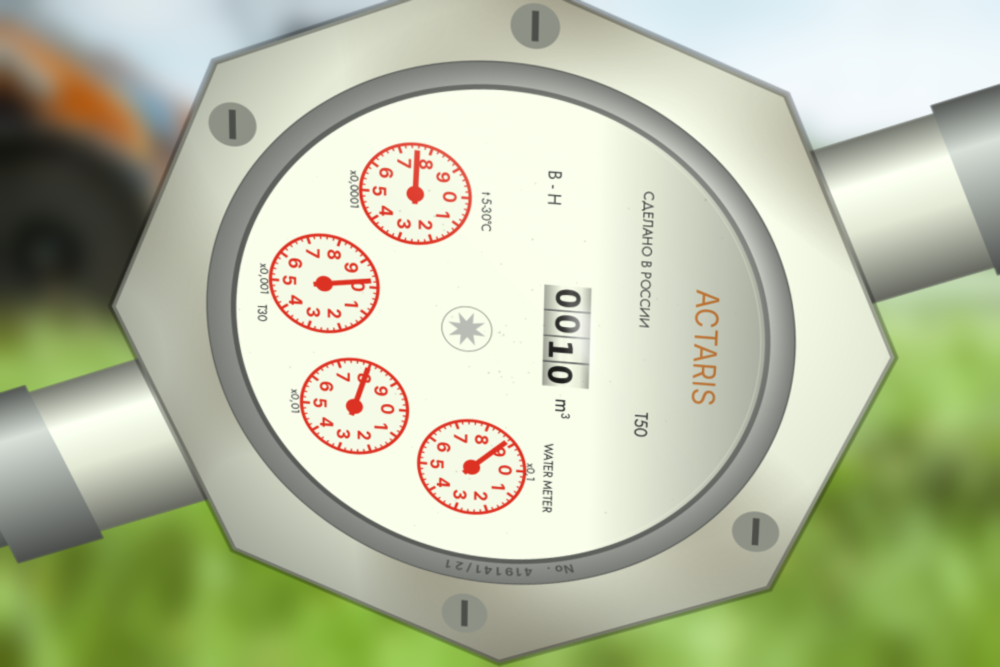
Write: 9.8797 m³
